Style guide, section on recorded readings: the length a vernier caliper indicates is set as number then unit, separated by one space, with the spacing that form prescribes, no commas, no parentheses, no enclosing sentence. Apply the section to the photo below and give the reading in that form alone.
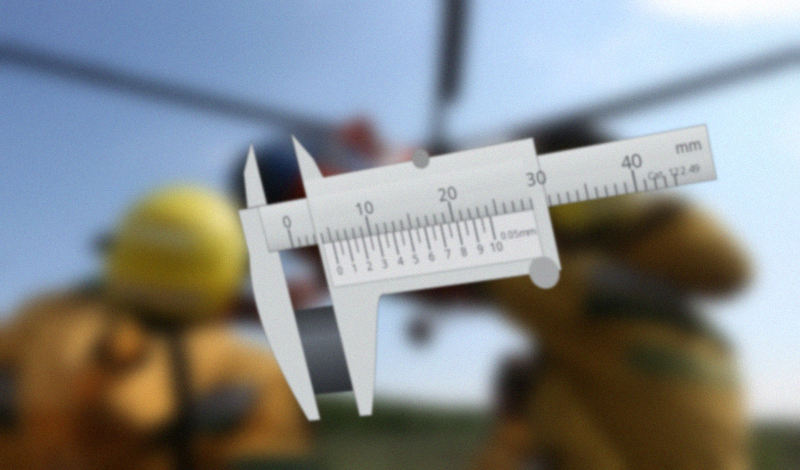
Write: 5.2 mm
